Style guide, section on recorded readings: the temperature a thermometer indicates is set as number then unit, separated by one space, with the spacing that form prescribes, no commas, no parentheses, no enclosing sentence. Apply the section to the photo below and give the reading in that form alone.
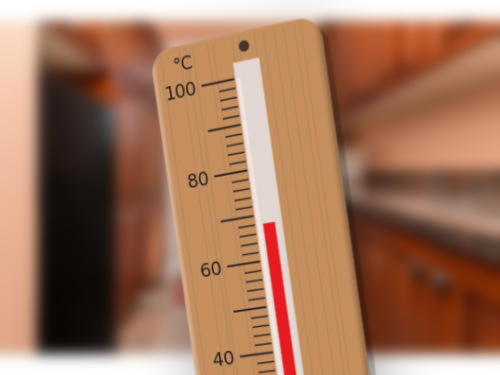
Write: 68 °C
